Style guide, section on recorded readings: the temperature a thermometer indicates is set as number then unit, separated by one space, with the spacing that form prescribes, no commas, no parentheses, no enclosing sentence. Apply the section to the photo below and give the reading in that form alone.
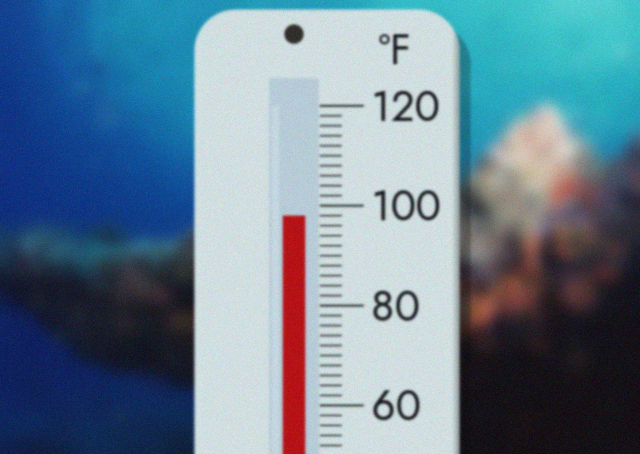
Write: 98 °F
